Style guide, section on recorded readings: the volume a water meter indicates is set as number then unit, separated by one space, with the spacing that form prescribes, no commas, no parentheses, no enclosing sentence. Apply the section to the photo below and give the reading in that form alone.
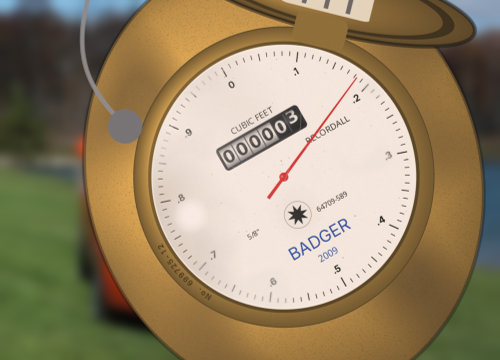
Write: 3.18 ft³
